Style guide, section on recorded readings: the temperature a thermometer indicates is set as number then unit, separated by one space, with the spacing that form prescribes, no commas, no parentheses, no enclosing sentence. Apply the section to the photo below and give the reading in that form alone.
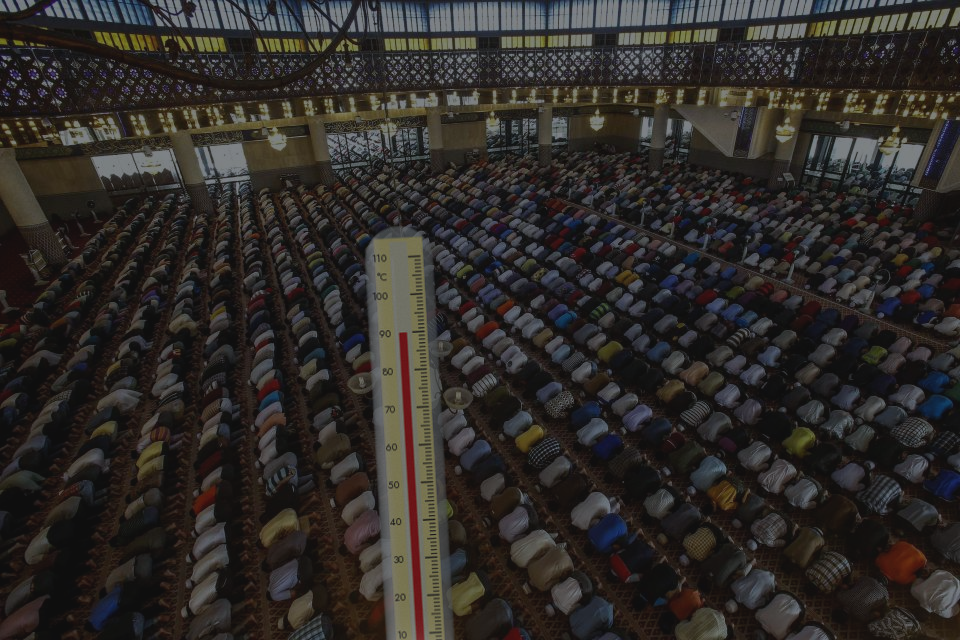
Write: 90 °C
